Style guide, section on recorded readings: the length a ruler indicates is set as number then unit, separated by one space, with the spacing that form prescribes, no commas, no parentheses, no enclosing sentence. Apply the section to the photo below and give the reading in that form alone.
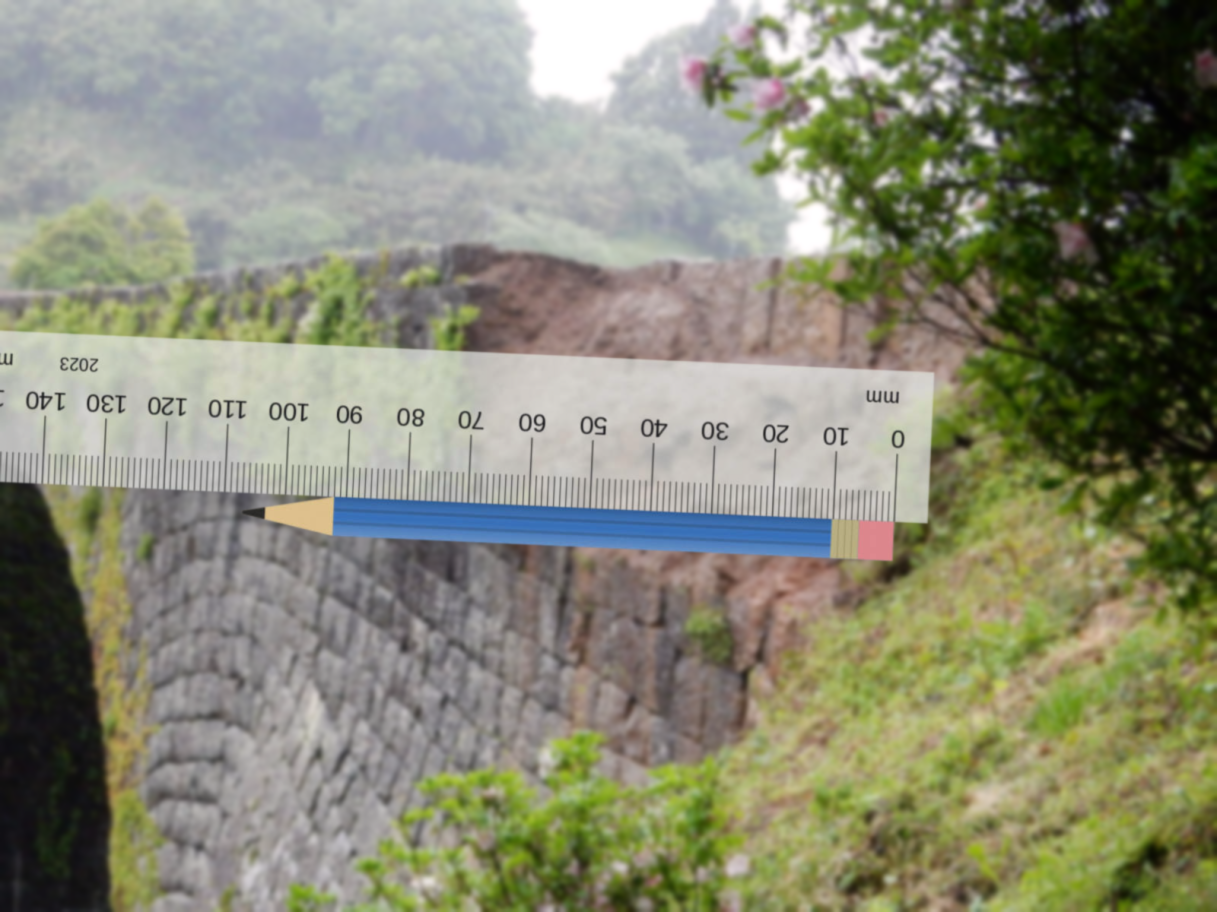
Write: 107 mm
